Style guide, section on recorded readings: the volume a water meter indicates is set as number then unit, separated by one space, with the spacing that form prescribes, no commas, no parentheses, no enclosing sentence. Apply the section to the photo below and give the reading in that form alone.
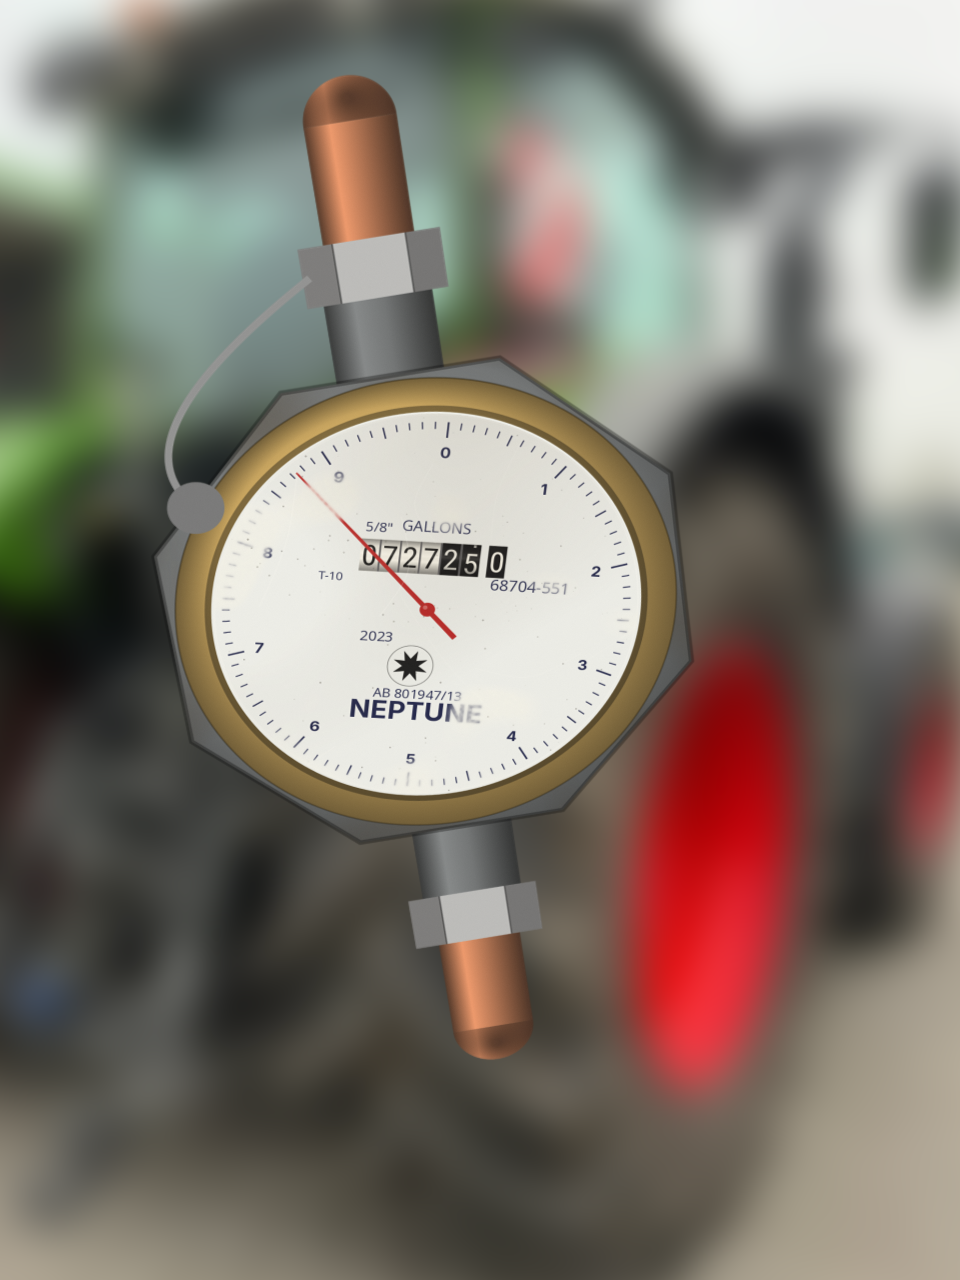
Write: 727248.7 gal
